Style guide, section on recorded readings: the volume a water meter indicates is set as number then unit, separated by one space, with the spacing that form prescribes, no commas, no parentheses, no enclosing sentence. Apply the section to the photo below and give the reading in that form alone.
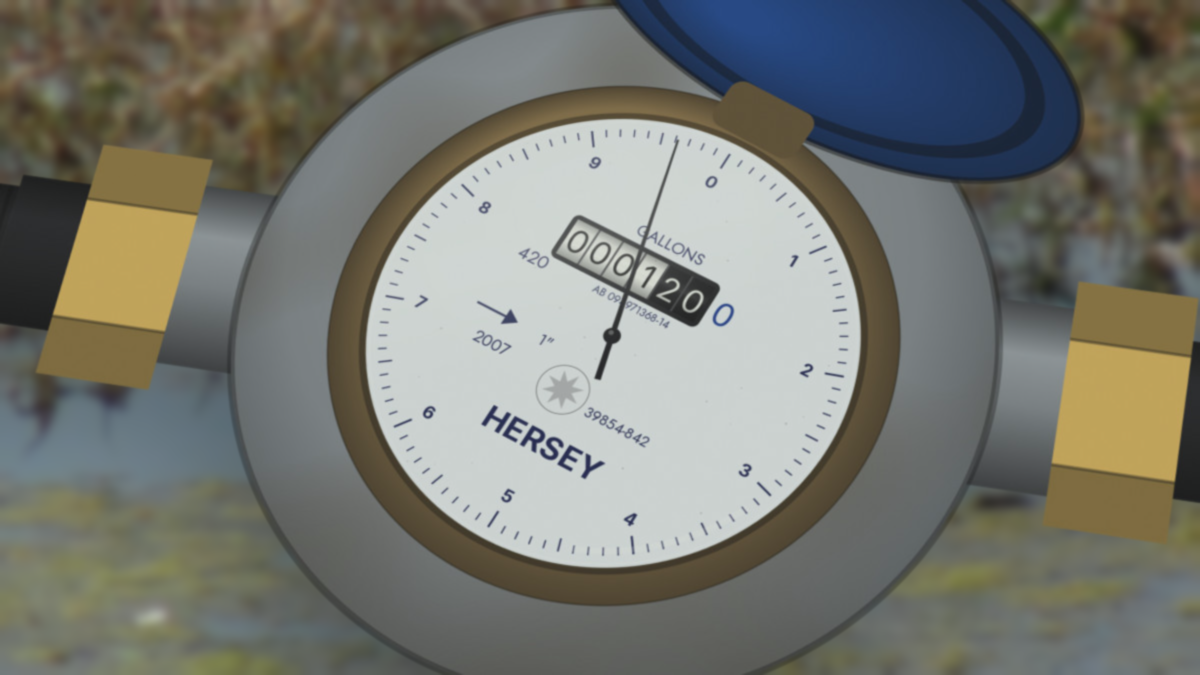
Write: 1199.6 gal
